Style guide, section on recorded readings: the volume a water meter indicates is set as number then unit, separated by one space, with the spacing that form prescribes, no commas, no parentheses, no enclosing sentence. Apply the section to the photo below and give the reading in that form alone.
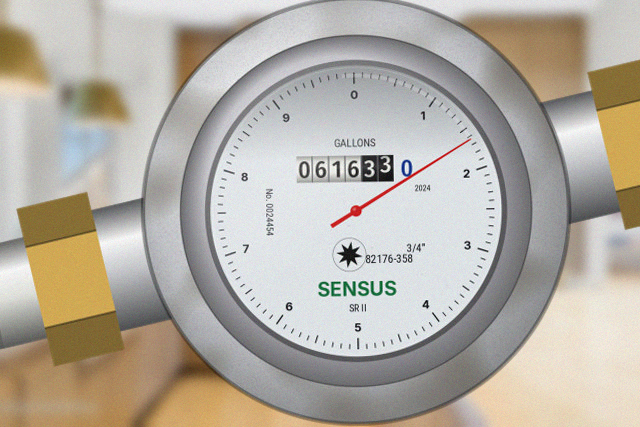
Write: 616331.6 gal
